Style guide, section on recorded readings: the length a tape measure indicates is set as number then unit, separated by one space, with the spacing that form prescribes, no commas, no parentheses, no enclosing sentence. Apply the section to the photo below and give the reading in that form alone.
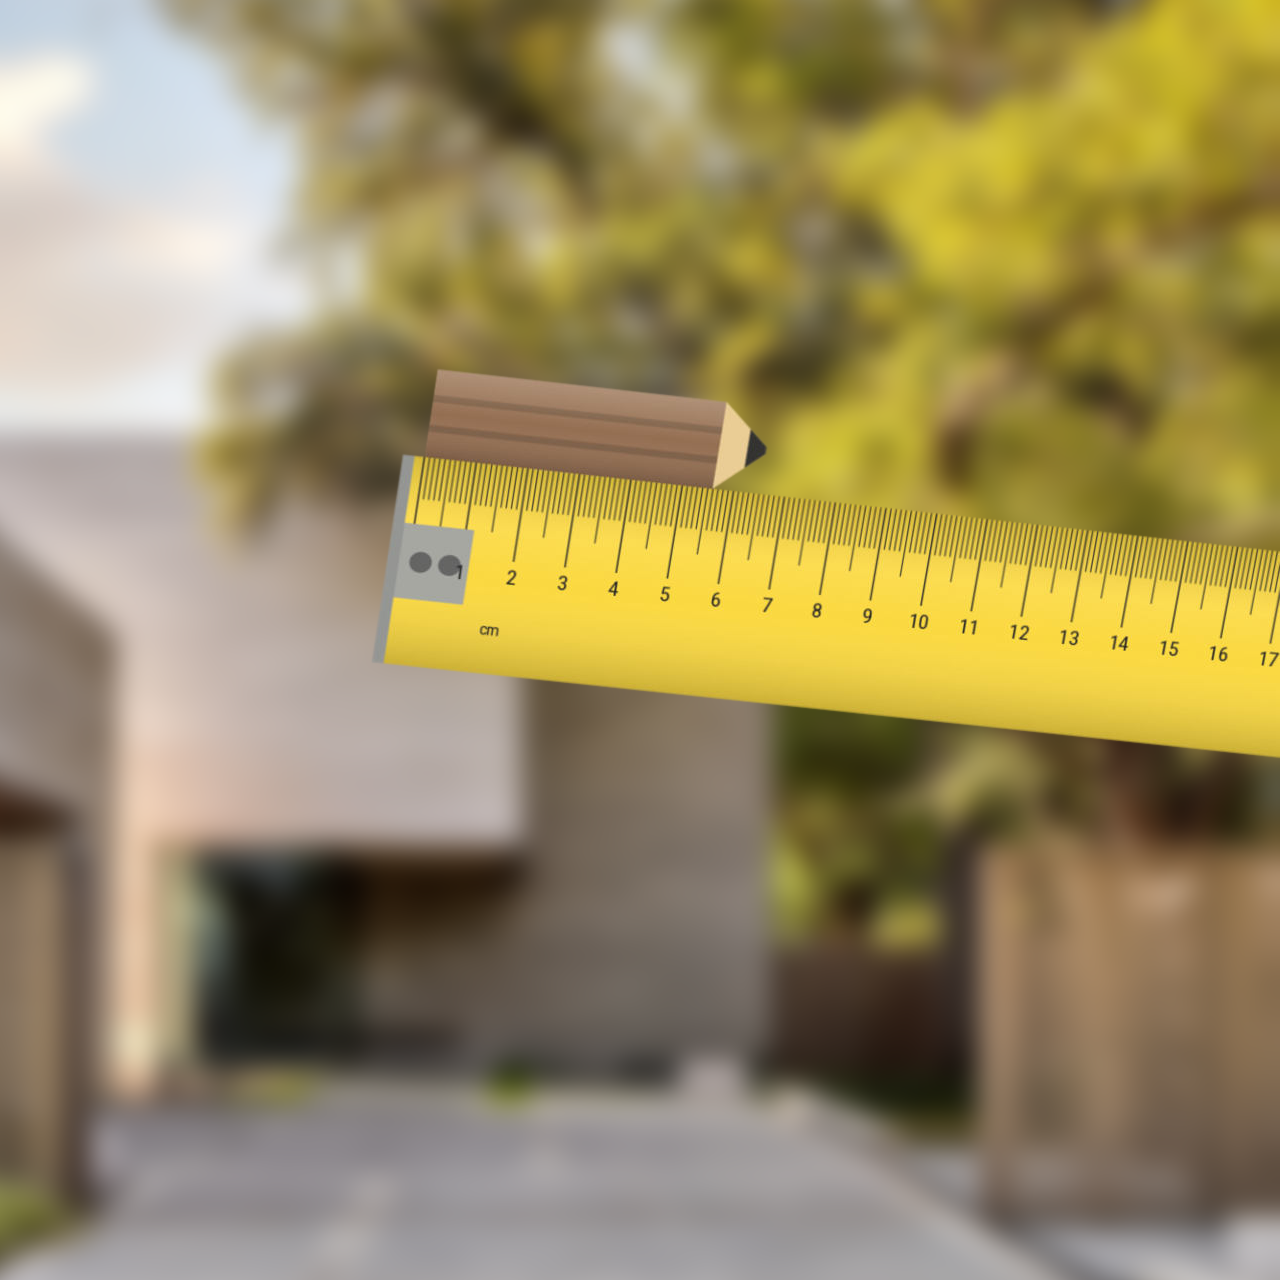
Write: 6.5 cm
